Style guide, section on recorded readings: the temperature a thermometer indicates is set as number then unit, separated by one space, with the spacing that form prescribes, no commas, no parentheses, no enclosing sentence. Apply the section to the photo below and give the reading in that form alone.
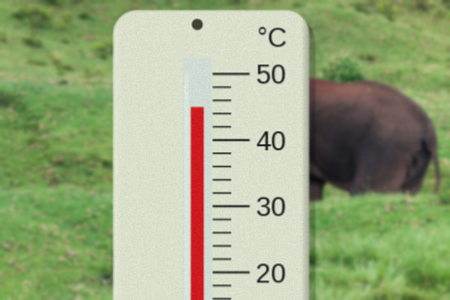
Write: 45 °C
